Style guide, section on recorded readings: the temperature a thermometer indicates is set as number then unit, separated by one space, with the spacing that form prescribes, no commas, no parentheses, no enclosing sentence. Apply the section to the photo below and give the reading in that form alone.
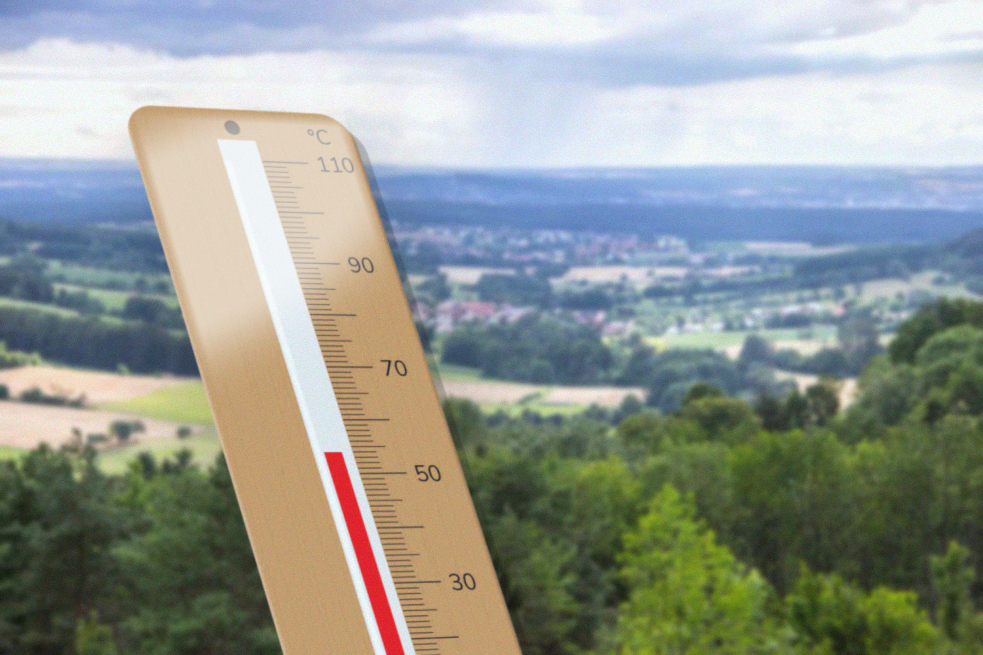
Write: 54 °C
